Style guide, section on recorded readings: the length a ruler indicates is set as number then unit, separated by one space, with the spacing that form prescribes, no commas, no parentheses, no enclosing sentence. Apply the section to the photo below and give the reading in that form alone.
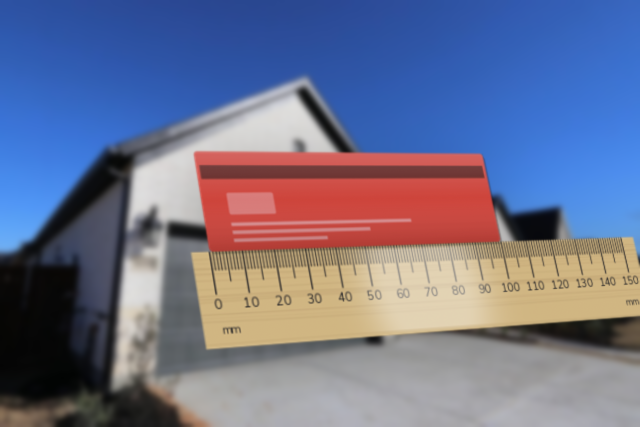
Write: 100 mm
